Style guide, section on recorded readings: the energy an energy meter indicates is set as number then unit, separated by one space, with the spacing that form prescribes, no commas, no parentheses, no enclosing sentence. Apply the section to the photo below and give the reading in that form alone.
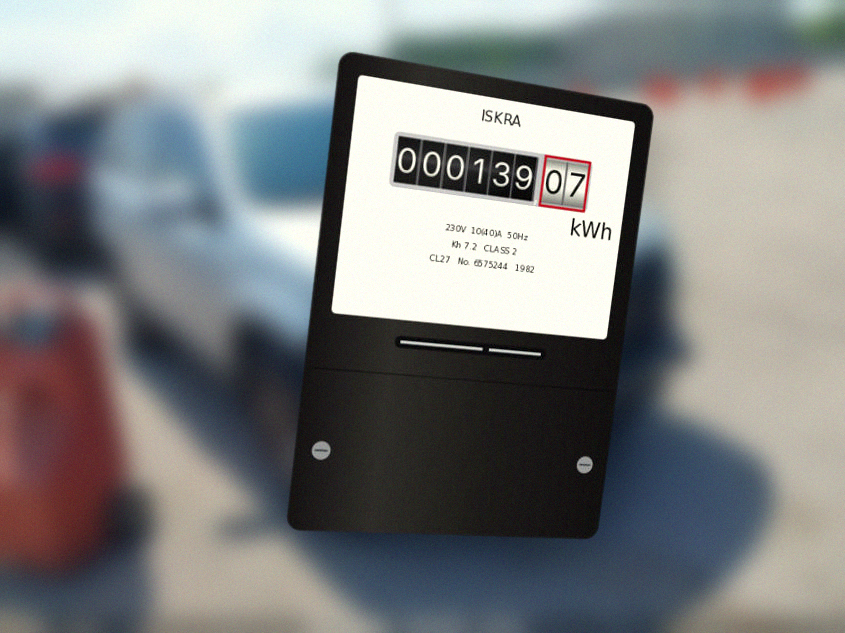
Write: 139.07 kWh
